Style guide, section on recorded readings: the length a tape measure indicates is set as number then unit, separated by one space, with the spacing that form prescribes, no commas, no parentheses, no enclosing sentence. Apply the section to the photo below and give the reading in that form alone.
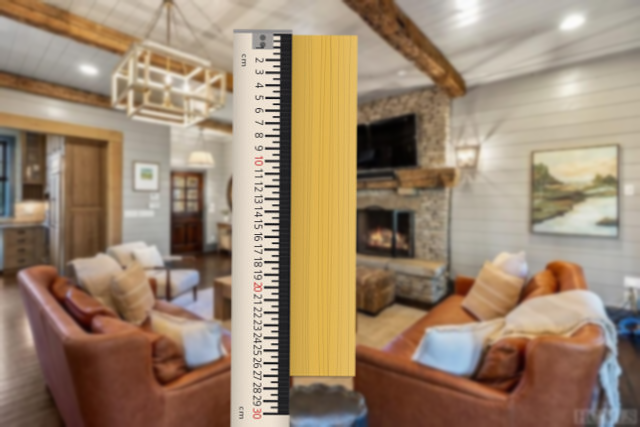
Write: 27 cm
